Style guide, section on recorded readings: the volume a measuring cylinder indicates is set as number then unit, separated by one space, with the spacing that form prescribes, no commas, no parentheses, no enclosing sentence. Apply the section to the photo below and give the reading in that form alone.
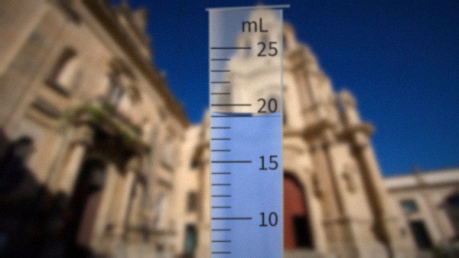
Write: 19 mL
